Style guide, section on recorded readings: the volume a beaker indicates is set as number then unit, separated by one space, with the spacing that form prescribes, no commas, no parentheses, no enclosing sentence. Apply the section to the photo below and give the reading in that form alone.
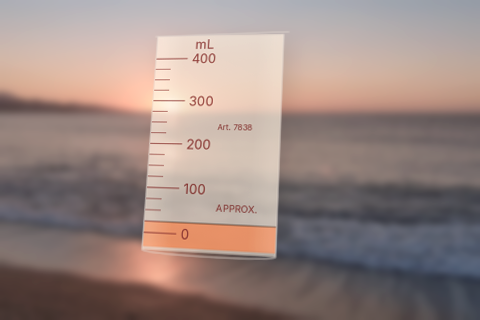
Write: 25 mL
